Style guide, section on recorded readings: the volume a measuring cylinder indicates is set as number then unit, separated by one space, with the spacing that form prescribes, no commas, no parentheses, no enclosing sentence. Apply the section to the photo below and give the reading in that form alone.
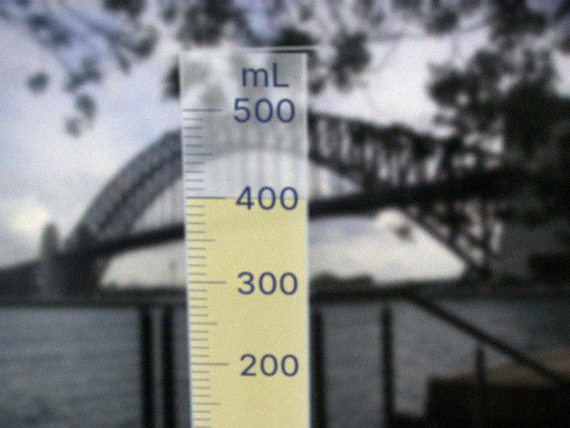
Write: 400 mL
